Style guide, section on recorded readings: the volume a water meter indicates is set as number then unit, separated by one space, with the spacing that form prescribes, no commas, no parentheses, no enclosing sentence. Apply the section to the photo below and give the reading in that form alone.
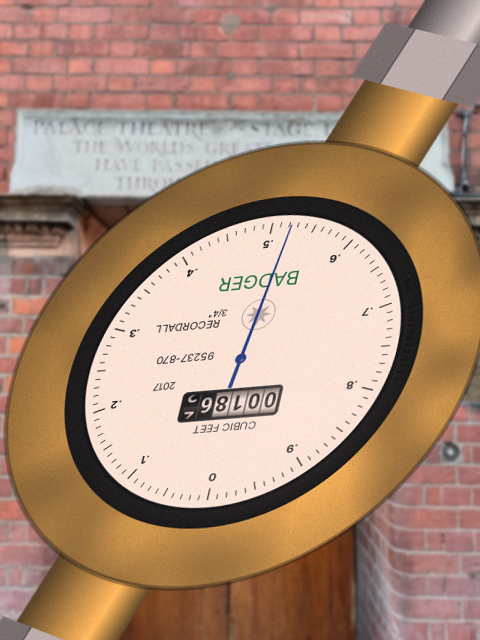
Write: 1862.52 ft³
